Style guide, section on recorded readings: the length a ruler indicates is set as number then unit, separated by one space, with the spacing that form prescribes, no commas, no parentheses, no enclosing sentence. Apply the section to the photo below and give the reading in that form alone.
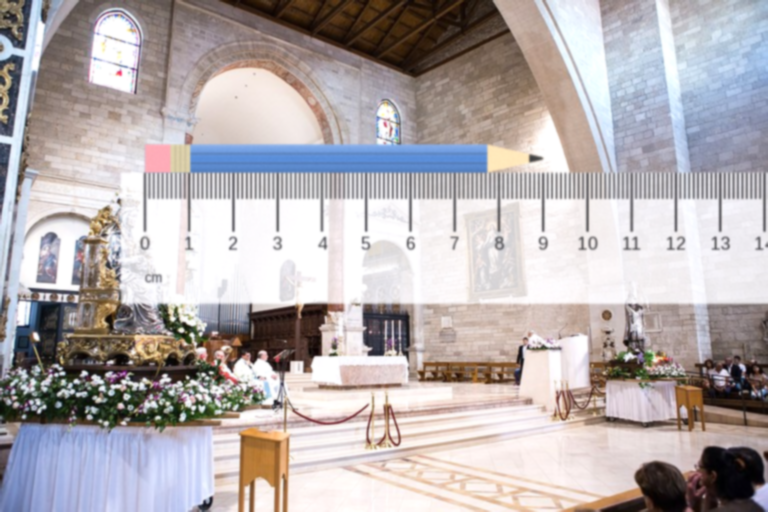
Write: 9 cm
